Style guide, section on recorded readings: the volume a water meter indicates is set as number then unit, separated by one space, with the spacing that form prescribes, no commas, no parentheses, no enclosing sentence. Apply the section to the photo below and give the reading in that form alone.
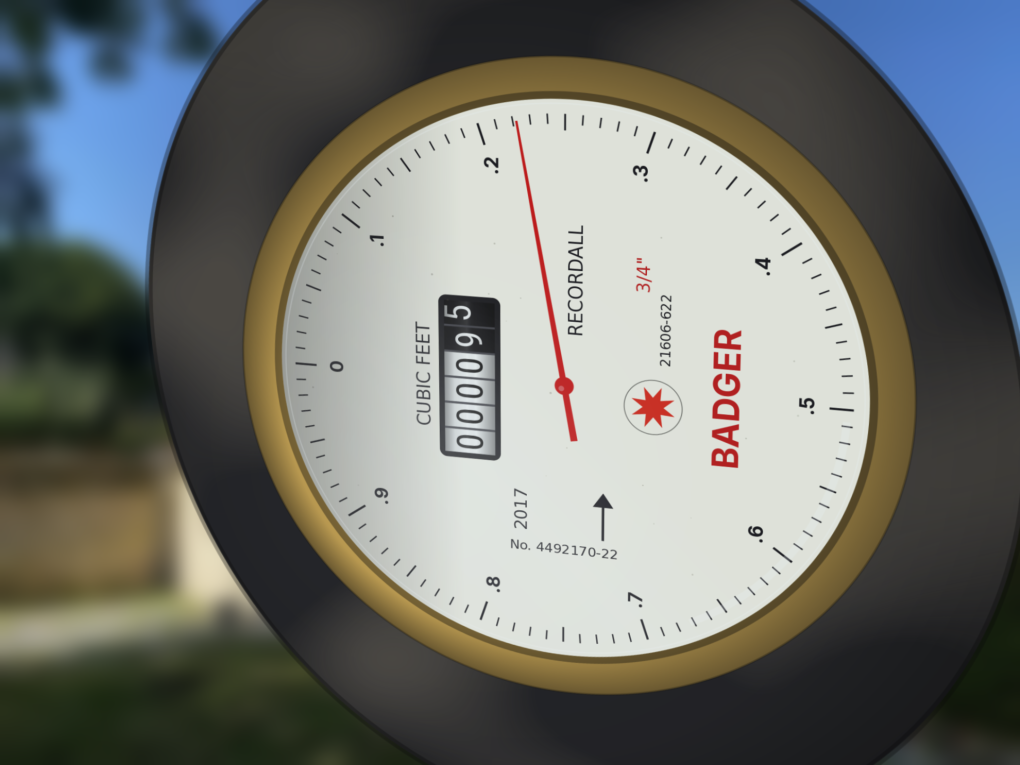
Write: 95.22 ft³
